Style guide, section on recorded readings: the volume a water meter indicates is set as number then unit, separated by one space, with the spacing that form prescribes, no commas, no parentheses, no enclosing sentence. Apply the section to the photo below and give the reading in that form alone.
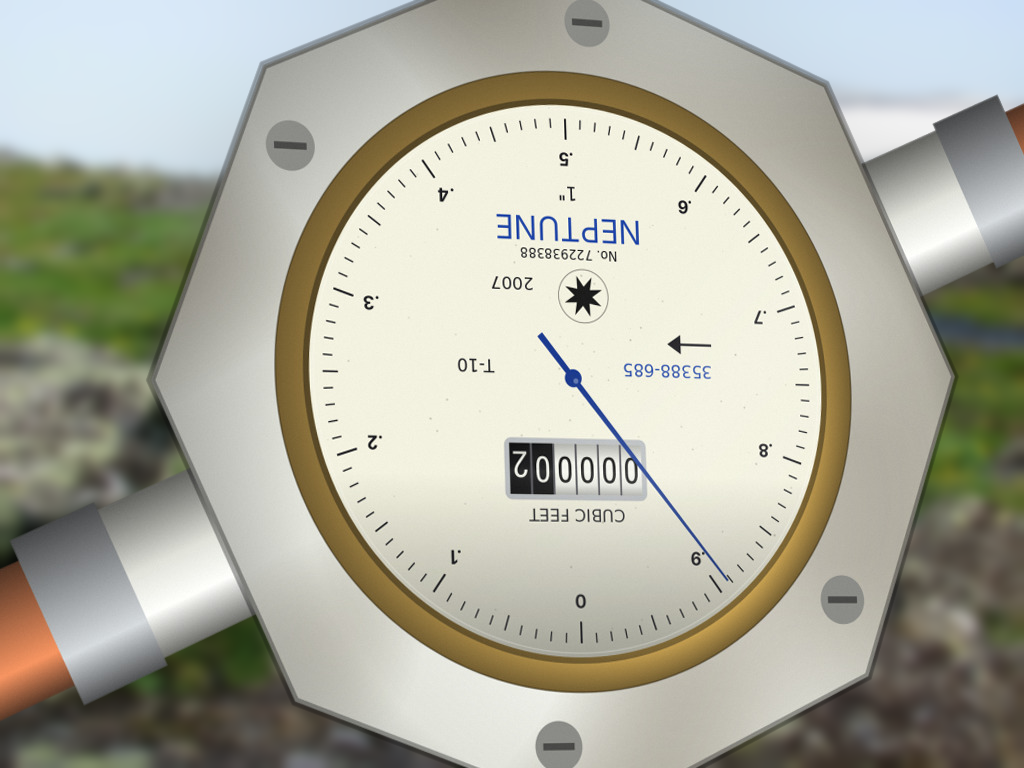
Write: 1.89 ft³
